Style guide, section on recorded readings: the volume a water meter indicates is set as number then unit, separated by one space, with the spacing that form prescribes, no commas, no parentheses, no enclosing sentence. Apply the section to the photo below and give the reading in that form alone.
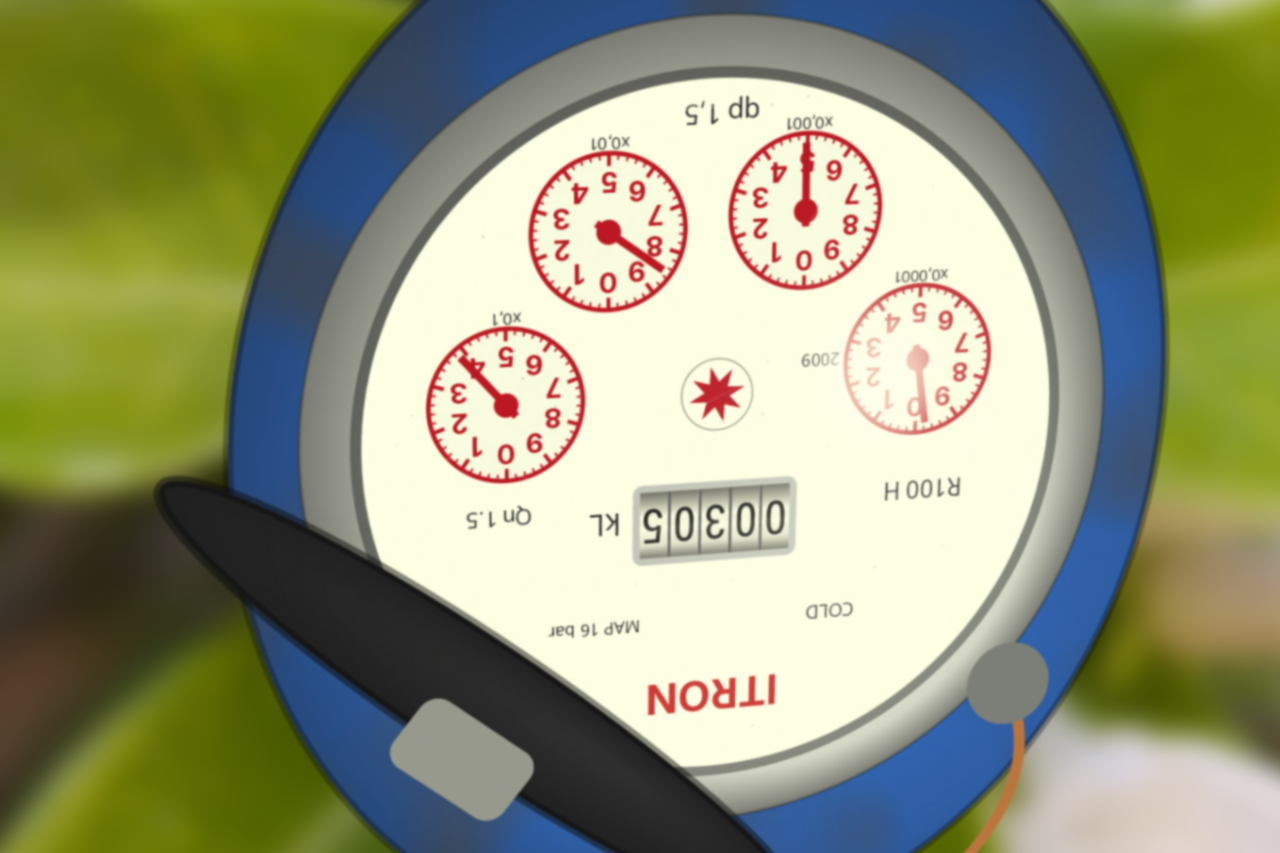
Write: 305.3849 kL
